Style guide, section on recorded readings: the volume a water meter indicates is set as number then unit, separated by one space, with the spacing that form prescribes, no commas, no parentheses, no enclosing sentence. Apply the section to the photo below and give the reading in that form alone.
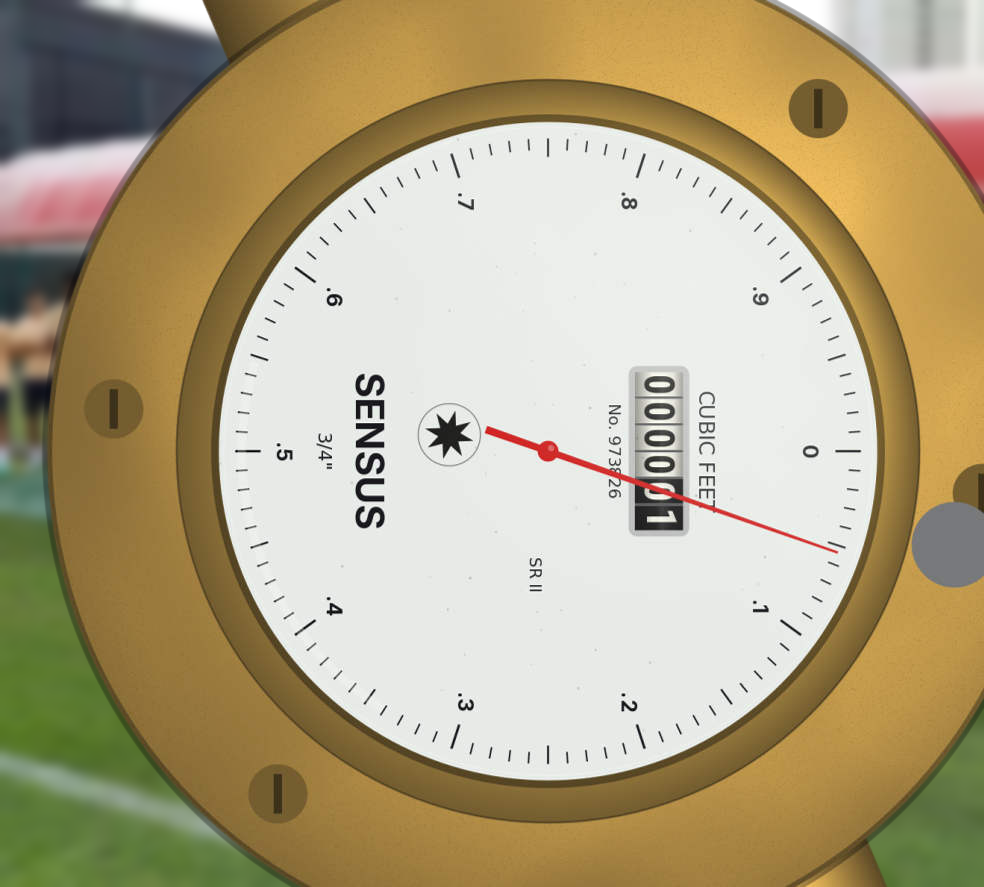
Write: 1.05 ft³
